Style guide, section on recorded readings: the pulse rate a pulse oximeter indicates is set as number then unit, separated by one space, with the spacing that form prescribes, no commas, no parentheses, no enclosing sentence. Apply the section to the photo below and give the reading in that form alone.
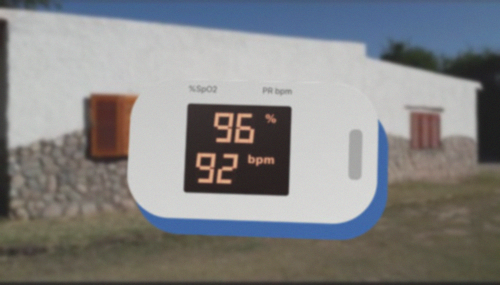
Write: 92 bpm
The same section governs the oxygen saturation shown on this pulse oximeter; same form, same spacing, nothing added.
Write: 96 %
